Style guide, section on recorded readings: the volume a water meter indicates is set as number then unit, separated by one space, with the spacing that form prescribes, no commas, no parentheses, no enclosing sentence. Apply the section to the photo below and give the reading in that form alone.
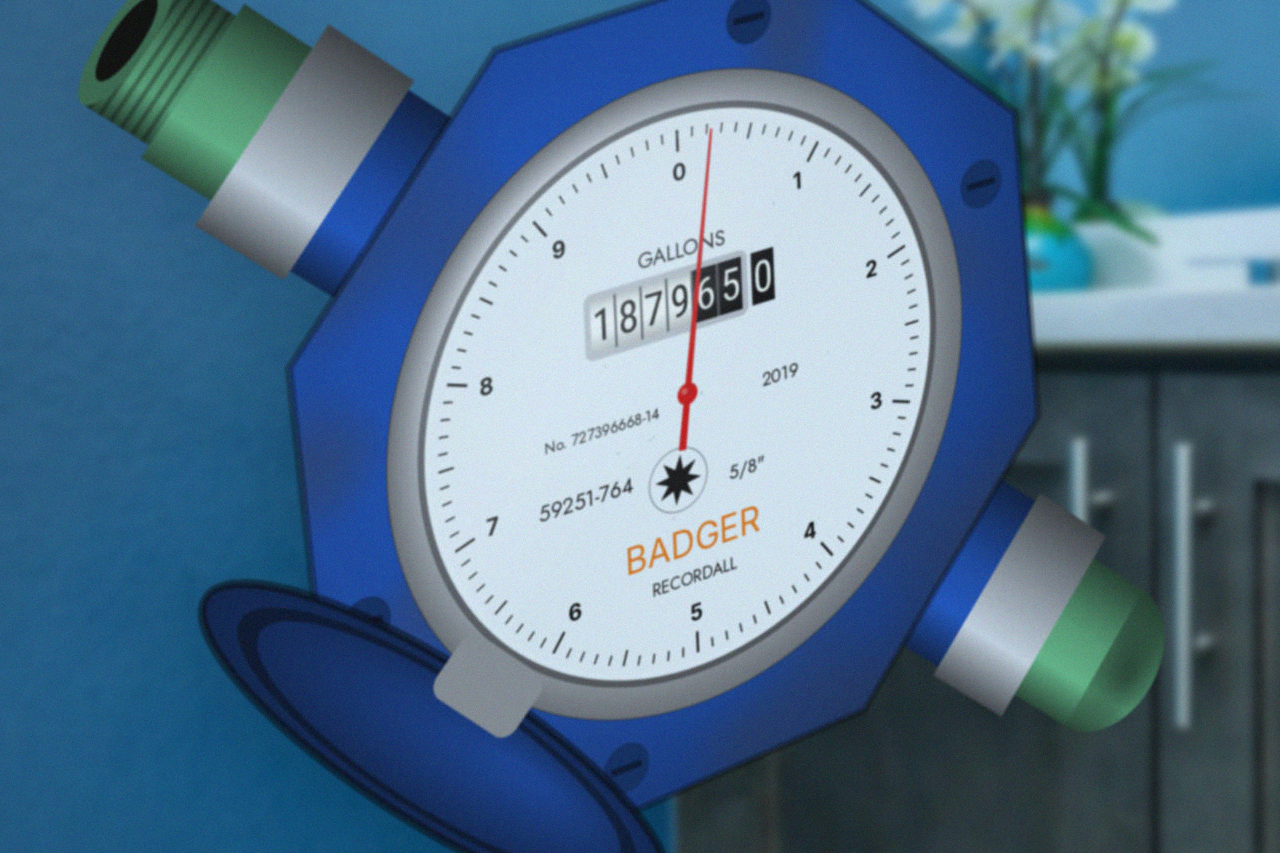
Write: 1879650.2 gal
